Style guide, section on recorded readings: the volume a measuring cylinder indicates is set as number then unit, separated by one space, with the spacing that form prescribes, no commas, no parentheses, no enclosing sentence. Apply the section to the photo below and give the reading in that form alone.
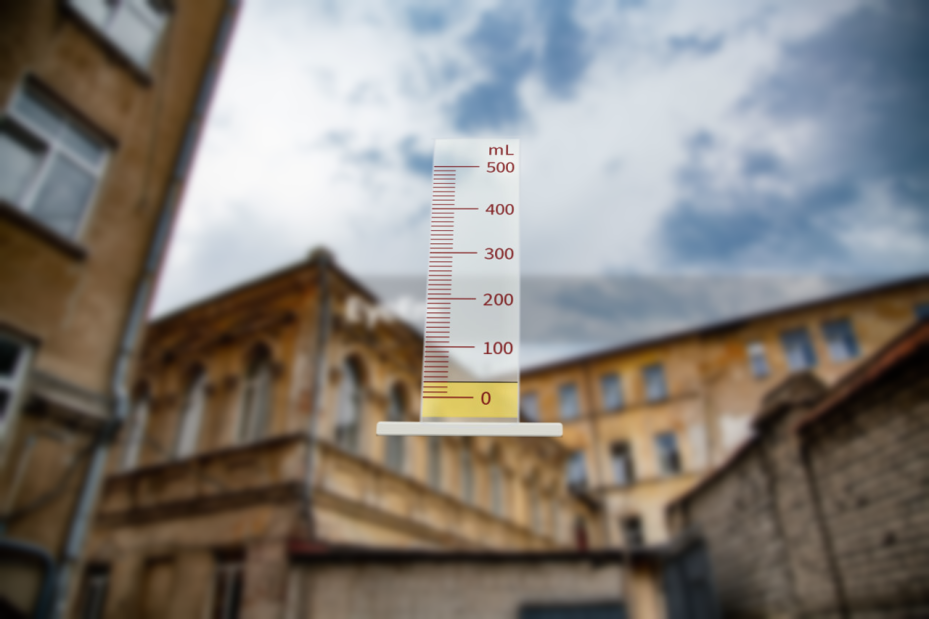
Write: 30 mL
